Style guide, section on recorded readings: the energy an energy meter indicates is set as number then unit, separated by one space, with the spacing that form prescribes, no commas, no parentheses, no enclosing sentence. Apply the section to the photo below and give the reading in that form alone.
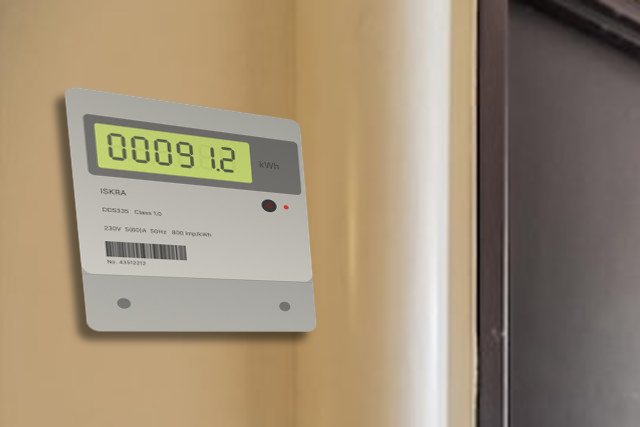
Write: 91.2 kWh
